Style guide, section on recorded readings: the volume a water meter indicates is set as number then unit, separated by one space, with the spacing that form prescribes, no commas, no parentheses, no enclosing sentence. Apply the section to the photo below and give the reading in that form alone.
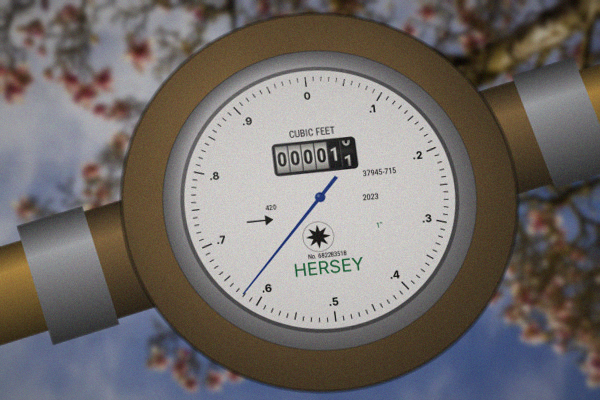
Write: 10.62 ft³
